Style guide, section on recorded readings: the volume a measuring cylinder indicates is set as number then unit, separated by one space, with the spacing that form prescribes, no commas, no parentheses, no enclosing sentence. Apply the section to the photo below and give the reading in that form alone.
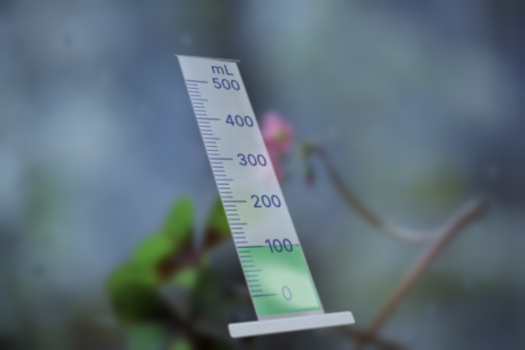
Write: 100 mL
